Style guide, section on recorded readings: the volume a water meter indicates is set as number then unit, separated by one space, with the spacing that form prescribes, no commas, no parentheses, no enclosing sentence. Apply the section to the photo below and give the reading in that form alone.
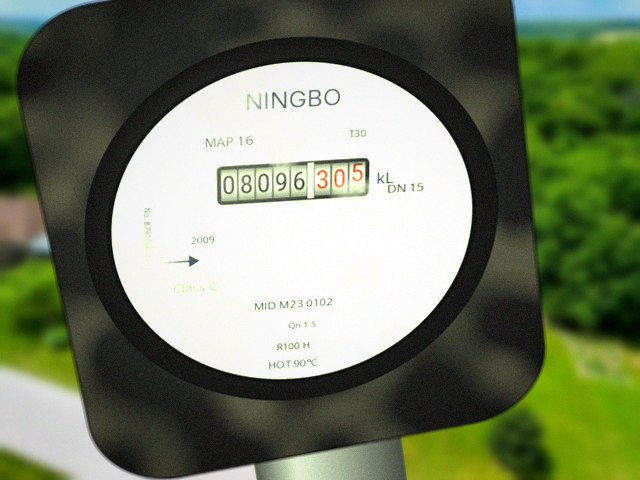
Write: 8096.305 kL
